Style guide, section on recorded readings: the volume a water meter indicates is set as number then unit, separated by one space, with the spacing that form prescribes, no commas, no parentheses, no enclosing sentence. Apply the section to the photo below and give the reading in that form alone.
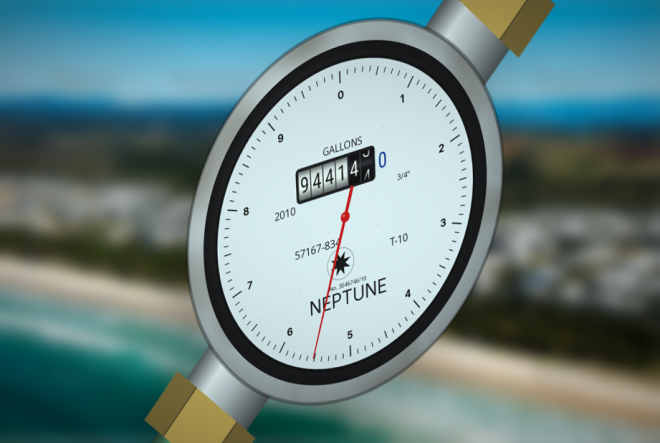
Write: 9441435.5 gal
